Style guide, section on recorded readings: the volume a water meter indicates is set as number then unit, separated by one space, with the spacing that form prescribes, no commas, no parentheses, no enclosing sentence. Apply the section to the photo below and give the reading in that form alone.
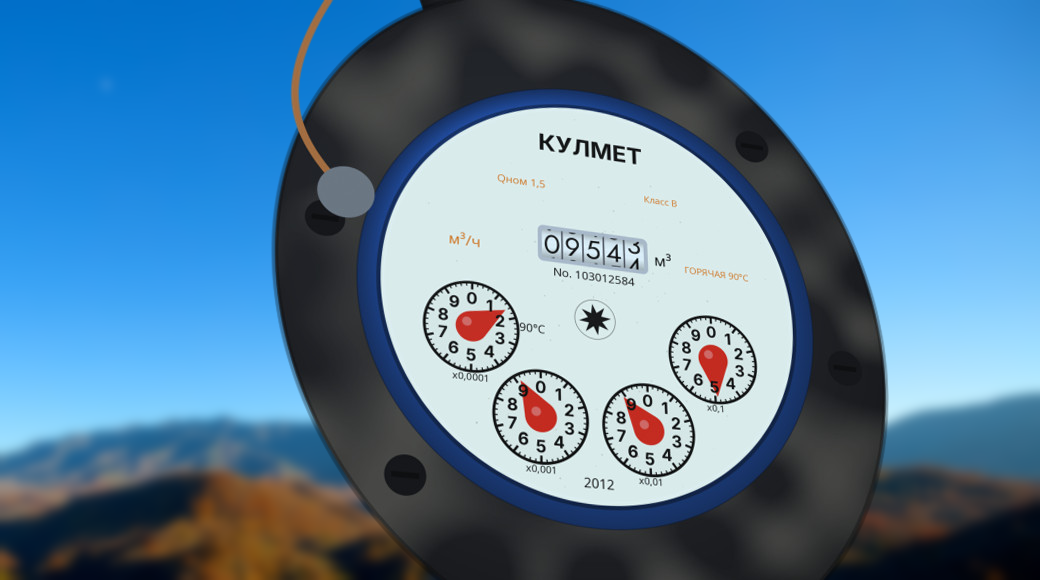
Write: 9543.4891 m³
